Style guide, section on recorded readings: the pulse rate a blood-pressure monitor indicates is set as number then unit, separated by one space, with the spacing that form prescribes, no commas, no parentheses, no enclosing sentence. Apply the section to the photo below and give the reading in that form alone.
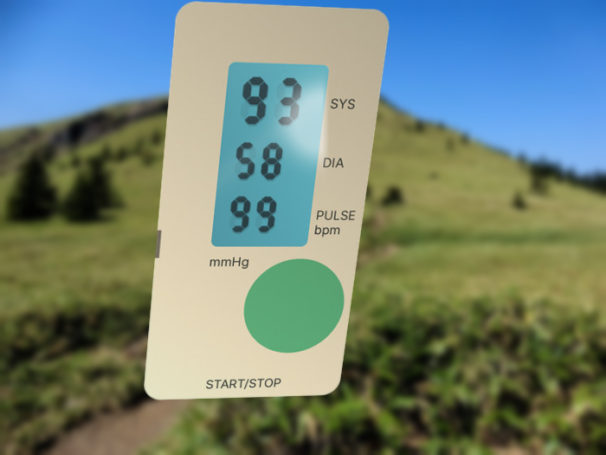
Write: 99 bpm
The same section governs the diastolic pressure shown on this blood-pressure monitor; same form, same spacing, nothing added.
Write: 58 mmHg
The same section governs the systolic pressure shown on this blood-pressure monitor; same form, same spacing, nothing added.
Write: 93 mmHg
